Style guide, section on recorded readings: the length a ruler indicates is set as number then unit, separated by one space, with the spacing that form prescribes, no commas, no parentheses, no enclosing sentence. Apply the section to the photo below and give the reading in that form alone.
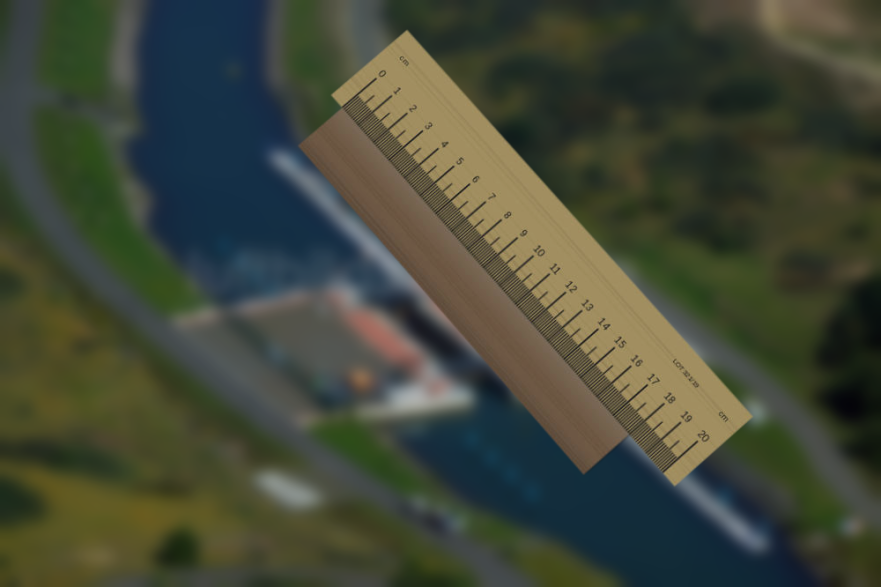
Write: 18 cm
